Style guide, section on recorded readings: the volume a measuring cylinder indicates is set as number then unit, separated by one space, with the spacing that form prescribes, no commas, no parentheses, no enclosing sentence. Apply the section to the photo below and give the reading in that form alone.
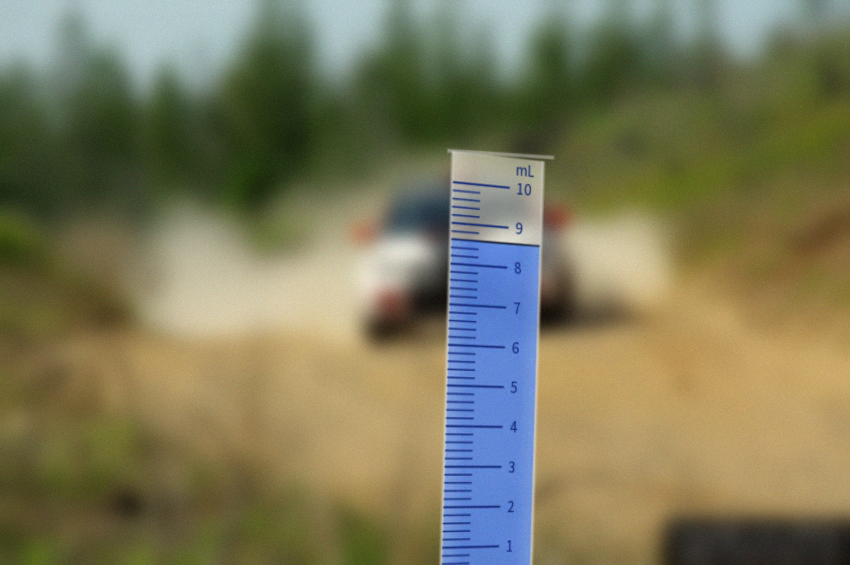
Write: 8.6 mL
